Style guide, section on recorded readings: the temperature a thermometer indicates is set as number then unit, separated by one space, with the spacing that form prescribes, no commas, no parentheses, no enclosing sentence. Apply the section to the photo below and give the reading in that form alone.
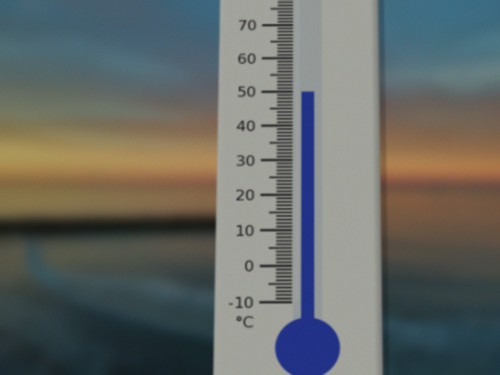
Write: 50 °C
